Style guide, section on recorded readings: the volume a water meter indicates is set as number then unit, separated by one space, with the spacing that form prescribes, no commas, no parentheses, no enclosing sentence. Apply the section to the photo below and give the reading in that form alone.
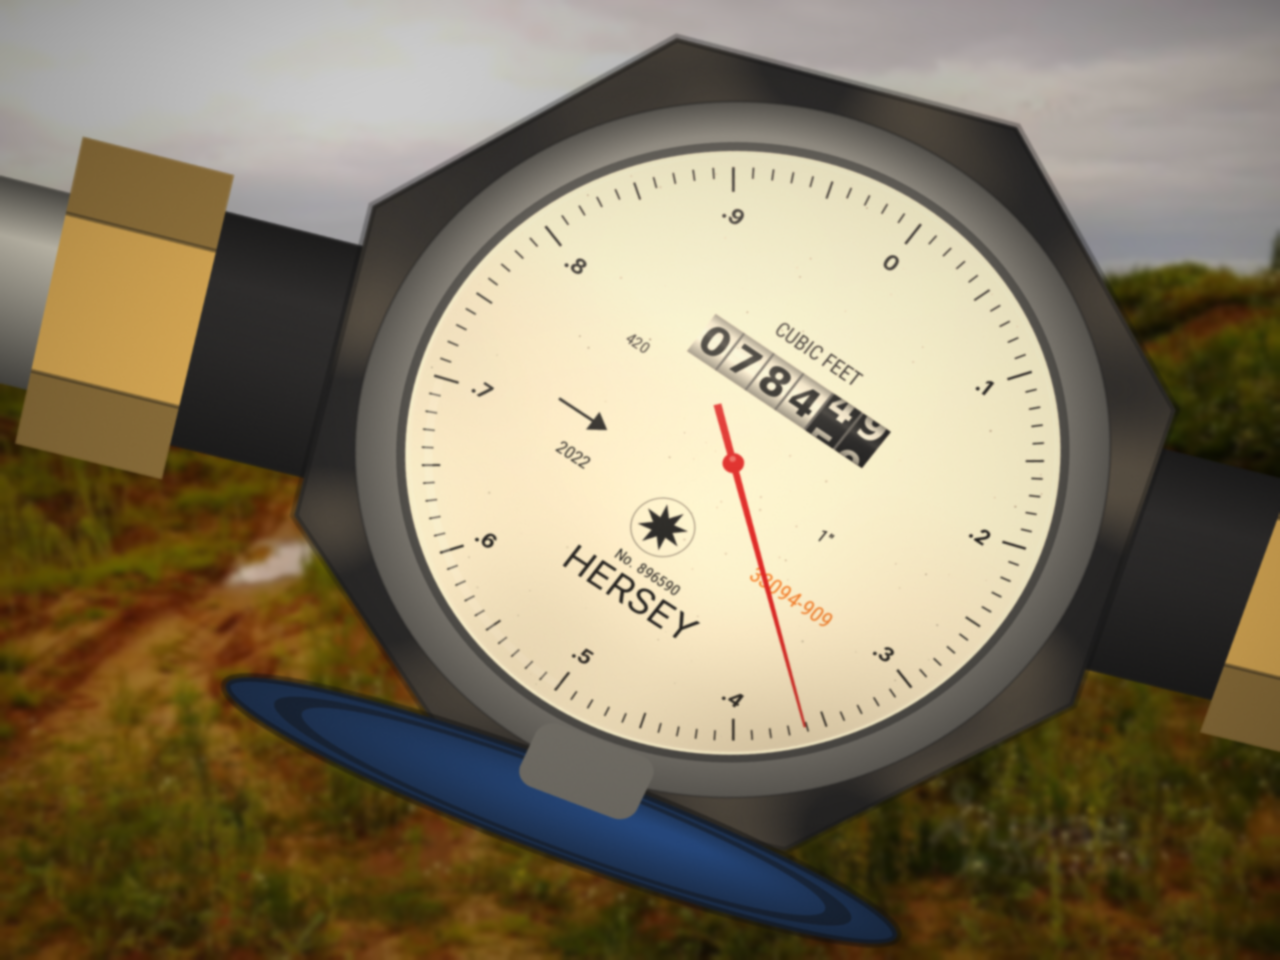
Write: 78449.36 ft³
